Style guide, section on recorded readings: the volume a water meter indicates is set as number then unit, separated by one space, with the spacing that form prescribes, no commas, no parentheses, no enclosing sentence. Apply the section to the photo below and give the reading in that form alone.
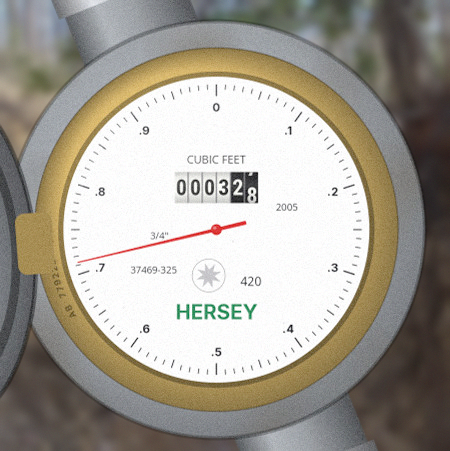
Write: 327.71 ft³
